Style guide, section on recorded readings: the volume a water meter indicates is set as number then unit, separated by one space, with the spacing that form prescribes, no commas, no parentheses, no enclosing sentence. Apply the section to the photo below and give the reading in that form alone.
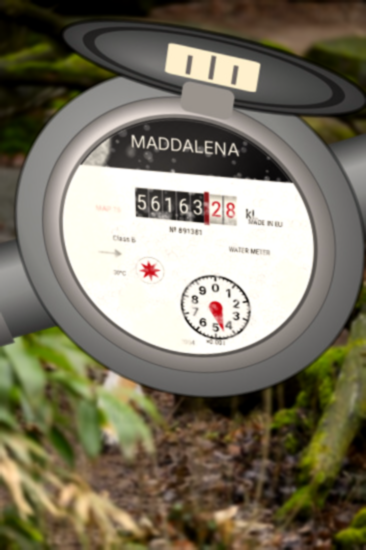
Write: 56163.284 kL
